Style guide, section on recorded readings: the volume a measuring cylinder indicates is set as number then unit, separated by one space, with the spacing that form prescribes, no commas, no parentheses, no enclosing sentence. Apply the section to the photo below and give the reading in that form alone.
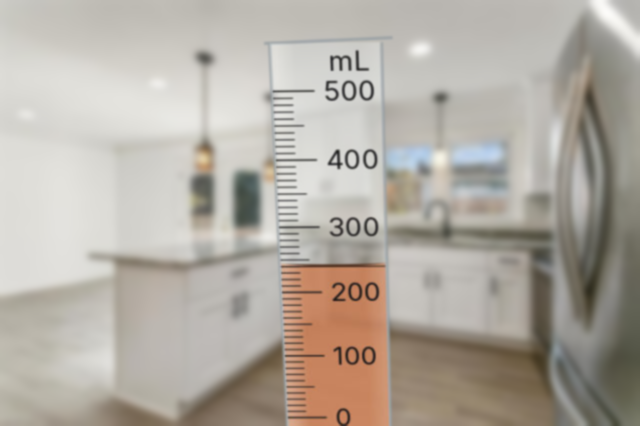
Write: 240 mL
